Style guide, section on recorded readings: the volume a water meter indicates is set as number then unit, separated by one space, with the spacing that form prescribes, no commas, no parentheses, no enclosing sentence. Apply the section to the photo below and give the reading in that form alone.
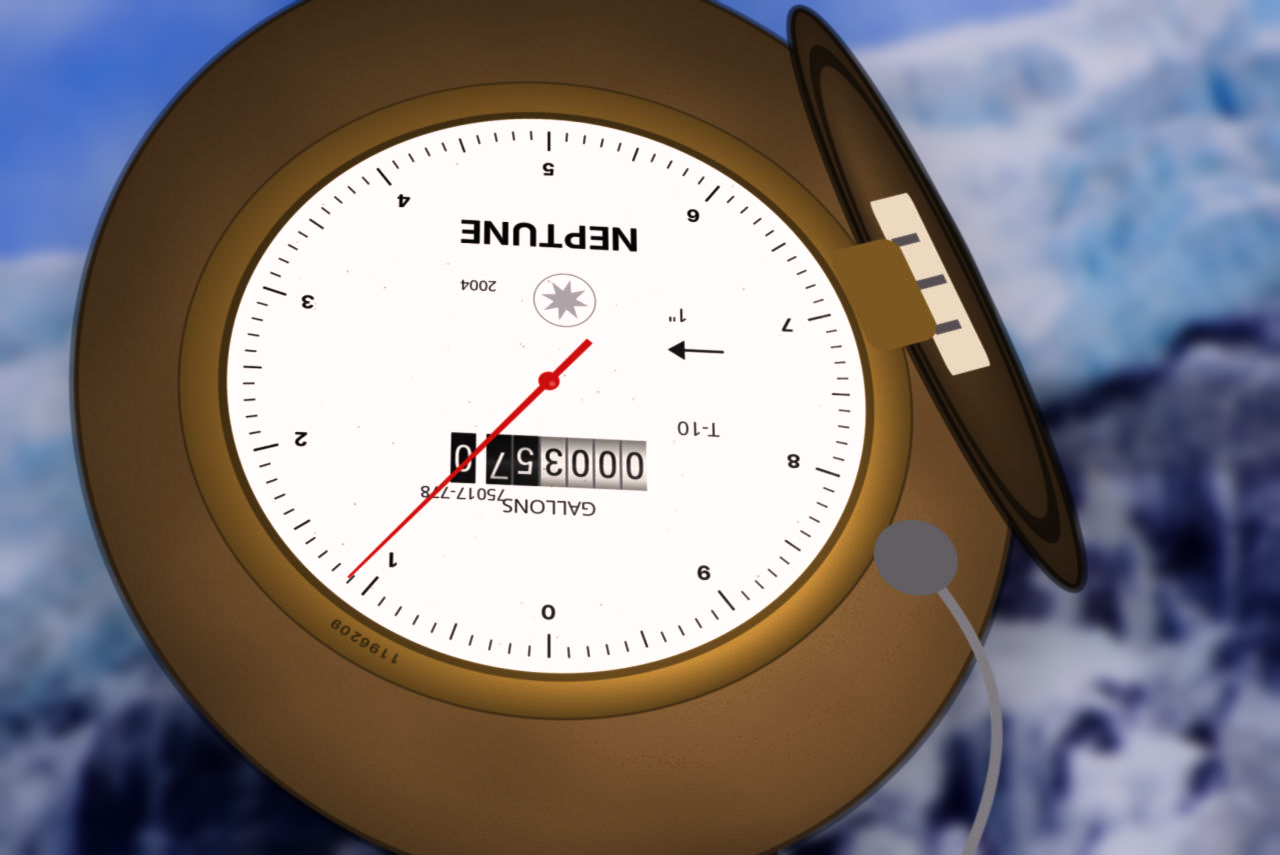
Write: 3571.1 gal
